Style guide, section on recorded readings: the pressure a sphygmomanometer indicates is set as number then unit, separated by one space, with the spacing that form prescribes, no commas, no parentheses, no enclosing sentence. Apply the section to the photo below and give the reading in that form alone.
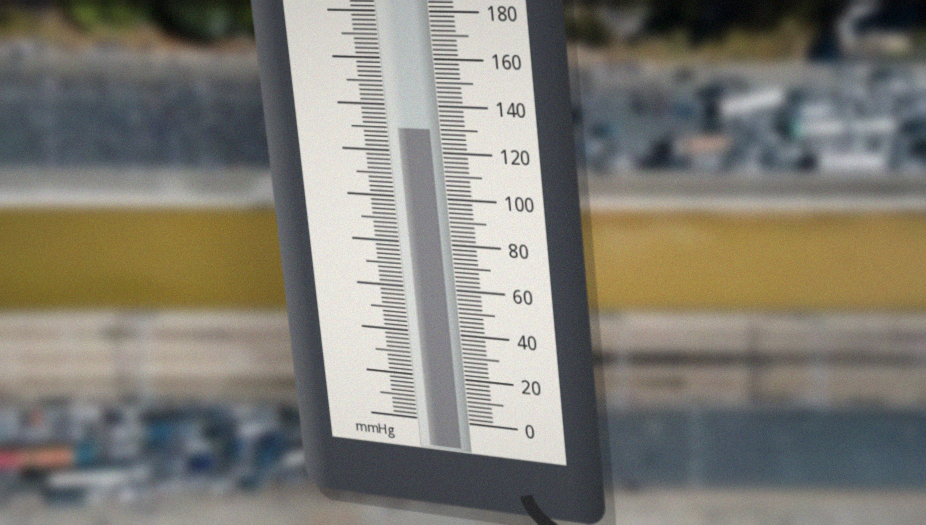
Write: 130 mmHg
